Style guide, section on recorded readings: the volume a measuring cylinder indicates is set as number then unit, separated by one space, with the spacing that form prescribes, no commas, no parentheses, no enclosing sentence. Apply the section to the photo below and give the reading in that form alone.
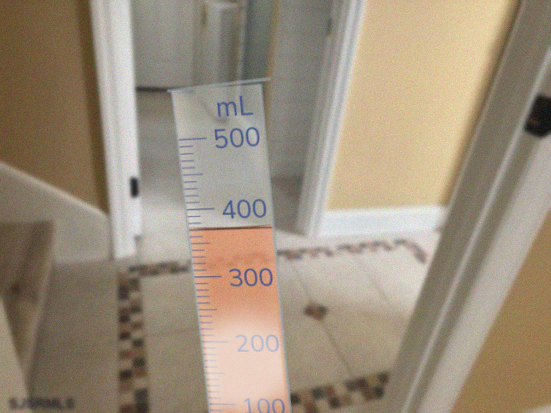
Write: 370 mL
